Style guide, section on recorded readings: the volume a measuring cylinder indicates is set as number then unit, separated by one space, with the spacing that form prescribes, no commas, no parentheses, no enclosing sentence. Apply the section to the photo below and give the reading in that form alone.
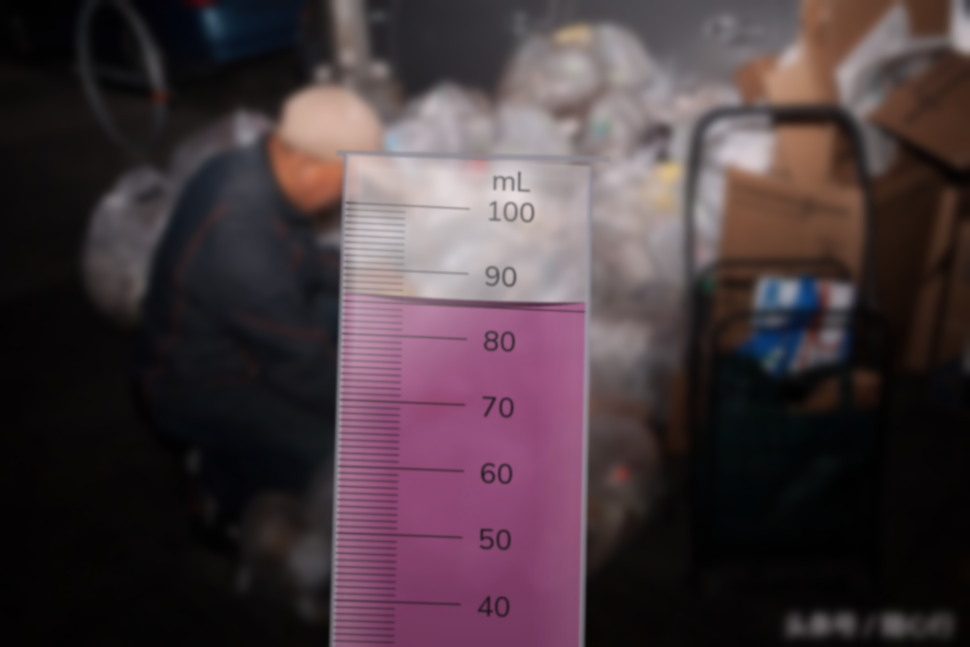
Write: 85 mL
